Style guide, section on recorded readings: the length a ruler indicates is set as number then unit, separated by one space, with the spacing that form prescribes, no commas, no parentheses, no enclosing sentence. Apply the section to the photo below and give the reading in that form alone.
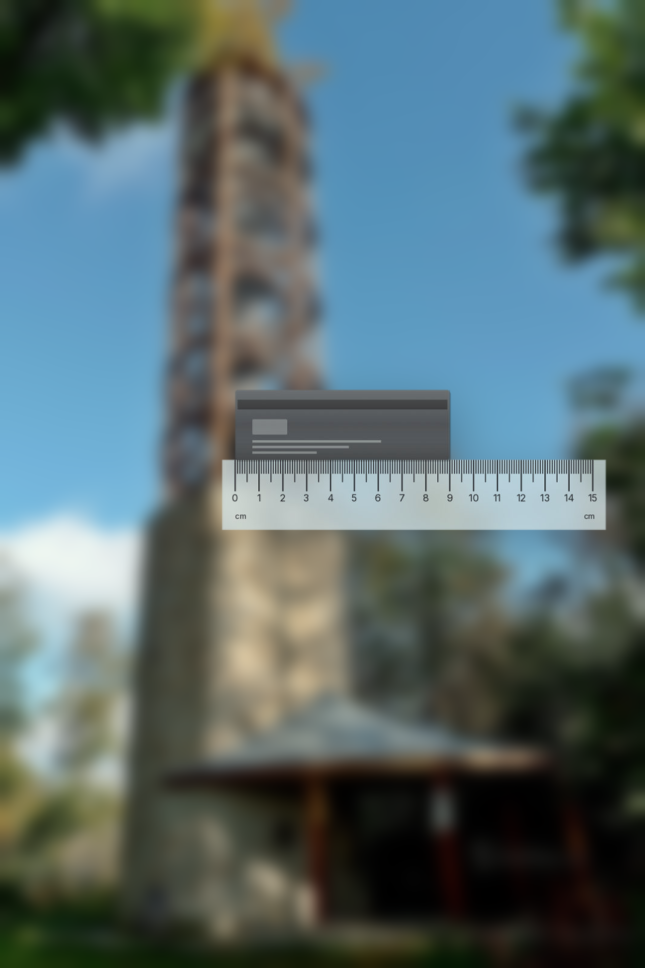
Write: 9 cm
